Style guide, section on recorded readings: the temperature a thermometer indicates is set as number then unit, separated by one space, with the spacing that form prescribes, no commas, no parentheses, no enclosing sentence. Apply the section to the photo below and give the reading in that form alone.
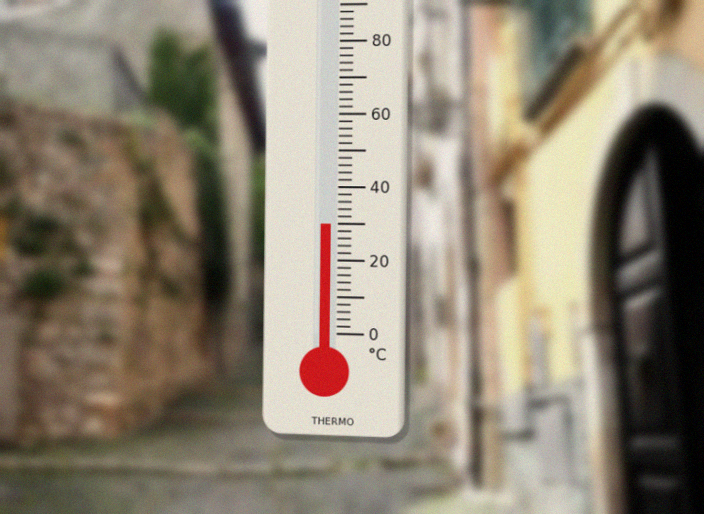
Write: 30 °C
